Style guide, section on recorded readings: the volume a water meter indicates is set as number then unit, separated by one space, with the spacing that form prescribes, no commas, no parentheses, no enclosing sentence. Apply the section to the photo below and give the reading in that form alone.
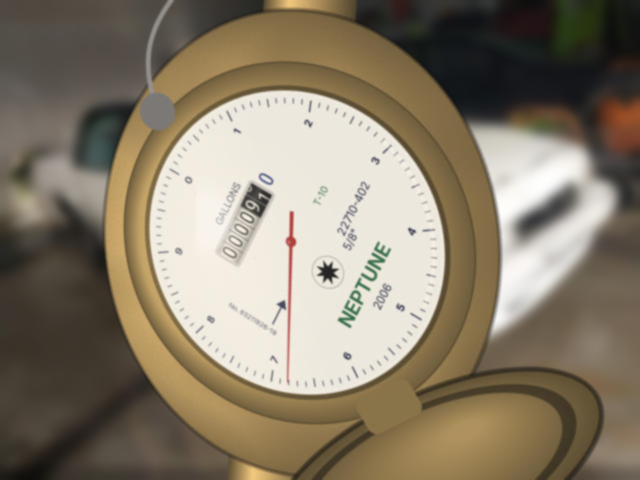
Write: 906.8 gal
